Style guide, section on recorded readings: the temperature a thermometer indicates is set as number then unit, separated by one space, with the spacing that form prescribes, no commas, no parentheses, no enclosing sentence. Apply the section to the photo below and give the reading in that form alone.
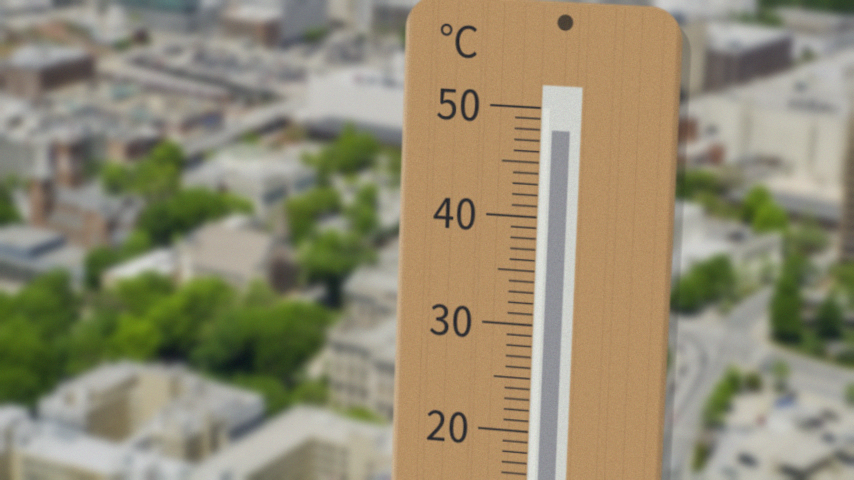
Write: 48 °C
